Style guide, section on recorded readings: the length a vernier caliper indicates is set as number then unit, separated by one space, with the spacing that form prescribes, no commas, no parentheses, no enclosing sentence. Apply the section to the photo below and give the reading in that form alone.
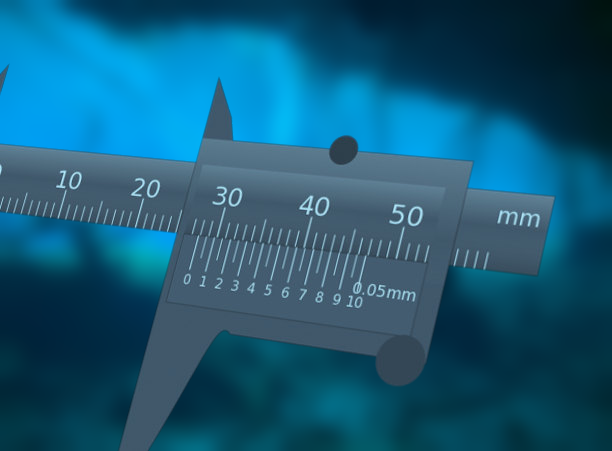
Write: 27.8 mm
